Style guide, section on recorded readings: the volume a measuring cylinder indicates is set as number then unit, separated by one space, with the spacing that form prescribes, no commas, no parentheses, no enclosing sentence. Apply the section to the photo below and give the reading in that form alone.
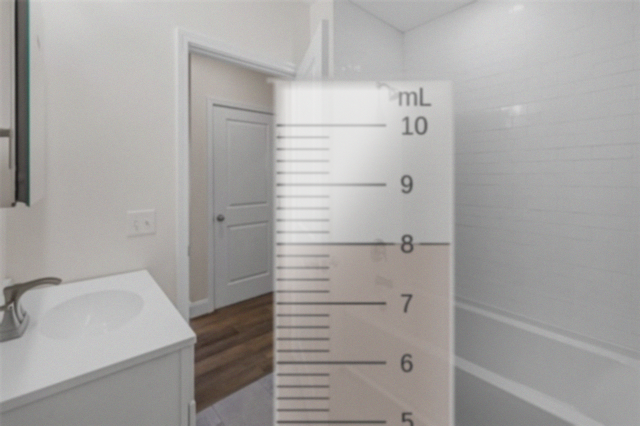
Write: 8 mL
